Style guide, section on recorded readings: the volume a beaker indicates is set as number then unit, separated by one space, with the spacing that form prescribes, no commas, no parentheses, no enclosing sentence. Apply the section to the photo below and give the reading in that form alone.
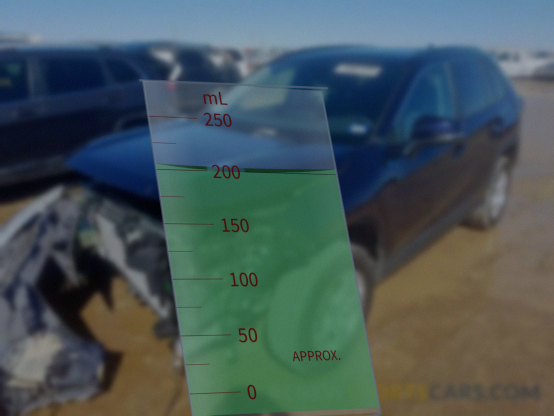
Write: 200 mL
